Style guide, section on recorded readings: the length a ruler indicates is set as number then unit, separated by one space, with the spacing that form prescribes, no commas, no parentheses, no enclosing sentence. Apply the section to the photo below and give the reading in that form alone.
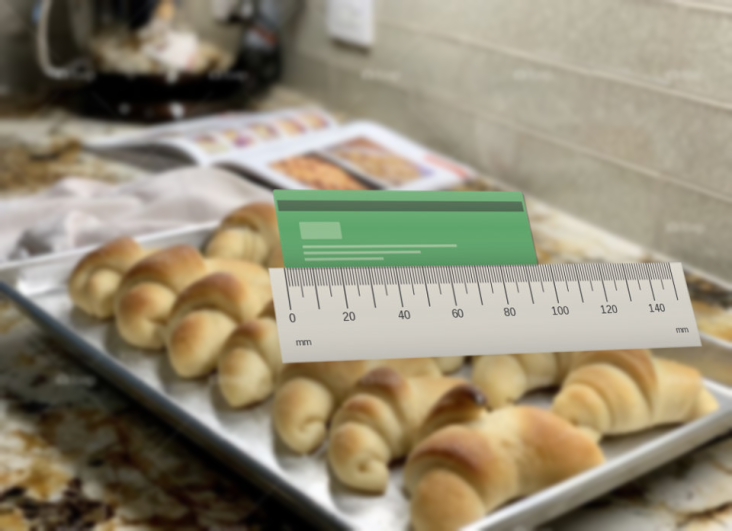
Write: 95 mm
